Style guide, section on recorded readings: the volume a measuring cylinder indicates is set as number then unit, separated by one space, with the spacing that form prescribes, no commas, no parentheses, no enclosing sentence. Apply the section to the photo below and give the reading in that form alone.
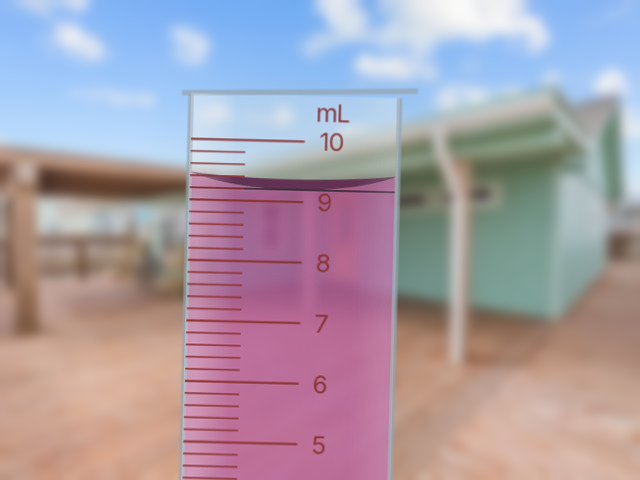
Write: 9.2 mL
